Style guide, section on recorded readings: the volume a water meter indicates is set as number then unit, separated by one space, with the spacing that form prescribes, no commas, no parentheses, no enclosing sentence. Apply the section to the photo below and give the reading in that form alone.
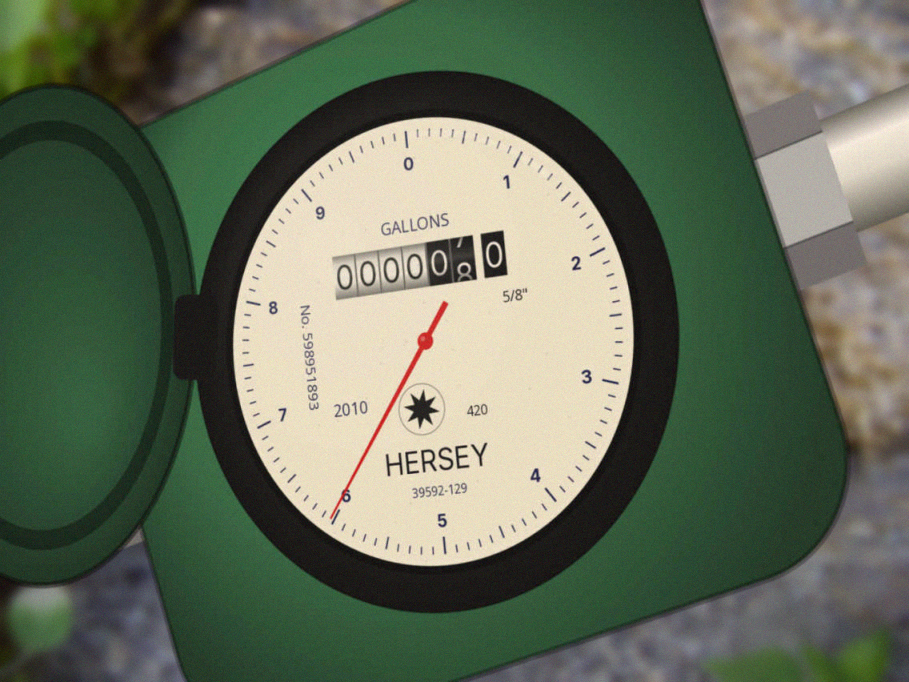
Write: 76.0 gal
